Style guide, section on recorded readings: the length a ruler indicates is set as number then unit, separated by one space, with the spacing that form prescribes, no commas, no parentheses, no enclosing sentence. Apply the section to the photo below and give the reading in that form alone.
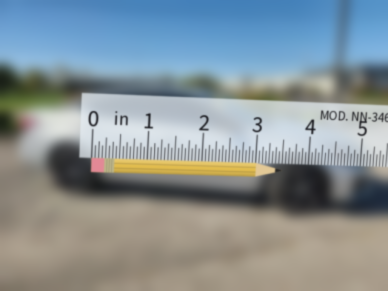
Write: 3.5 in
